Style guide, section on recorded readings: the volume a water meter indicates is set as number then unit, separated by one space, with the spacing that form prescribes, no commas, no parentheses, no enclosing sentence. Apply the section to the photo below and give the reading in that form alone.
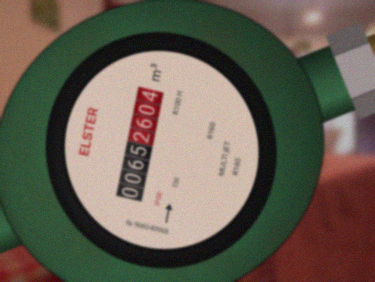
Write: 65.2604 m³
